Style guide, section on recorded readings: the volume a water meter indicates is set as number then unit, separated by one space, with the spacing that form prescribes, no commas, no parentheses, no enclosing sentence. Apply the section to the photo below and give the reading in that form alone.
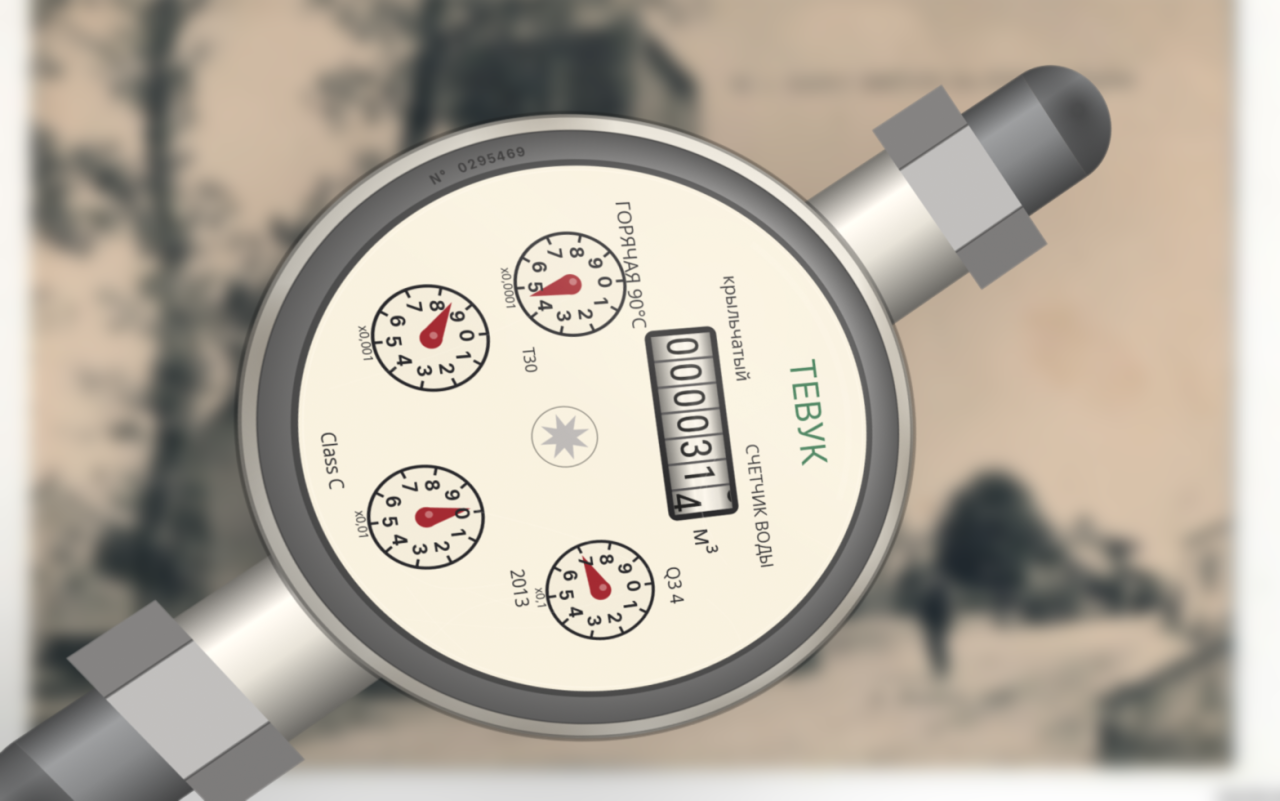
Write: 313.6984 m³
